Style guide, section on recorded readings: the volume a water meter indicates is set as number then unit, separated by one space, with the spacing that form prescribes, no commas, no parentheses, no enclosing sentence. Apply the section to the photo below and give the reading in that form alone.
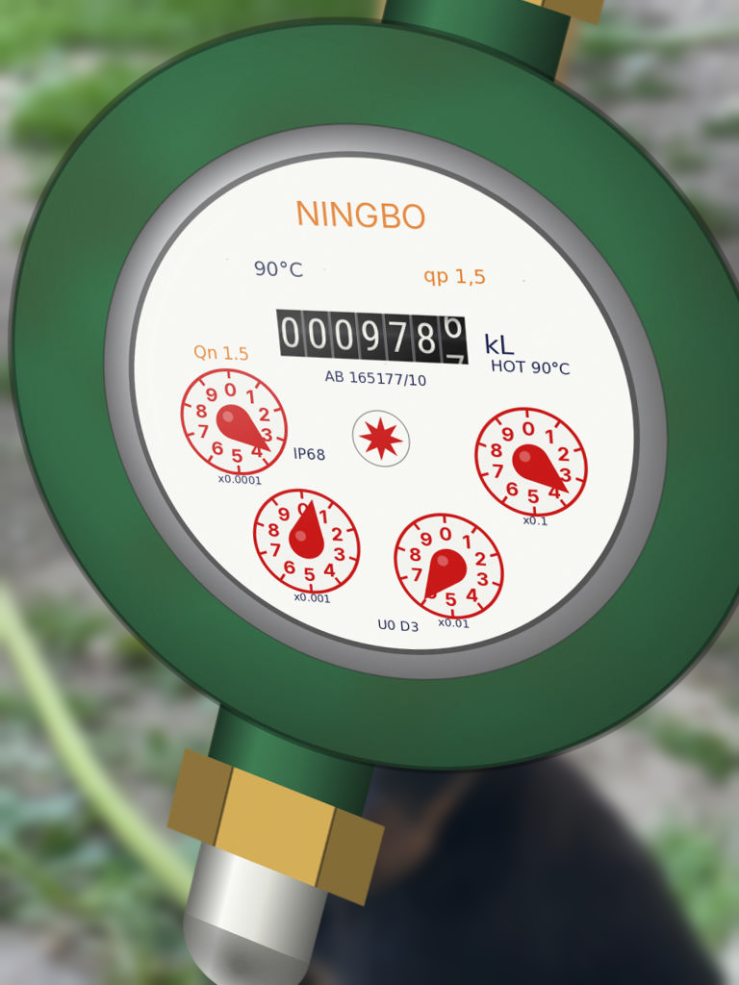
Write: 9786.3603 kL
